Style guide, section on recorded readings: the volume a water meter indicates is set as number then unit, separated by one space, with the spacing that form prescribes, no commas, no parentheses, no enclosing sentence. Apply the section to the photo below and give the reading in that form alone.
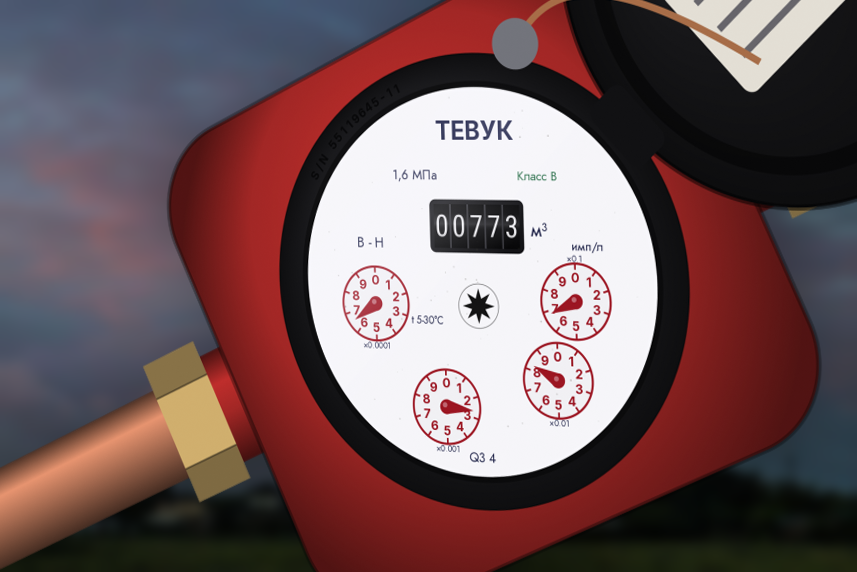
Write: 773.6826 m³
